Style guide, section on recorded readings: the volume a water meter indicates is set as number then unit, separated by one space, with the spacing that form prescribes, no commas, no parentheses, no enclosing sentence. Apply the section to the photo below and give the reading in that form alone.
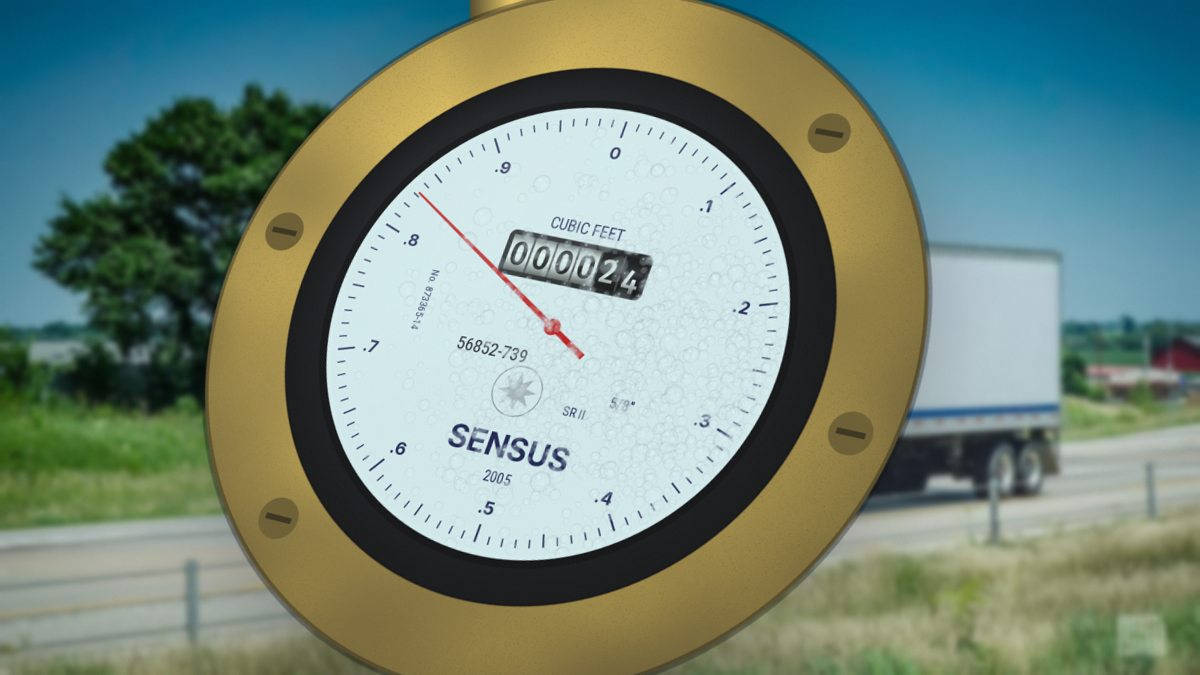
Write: 23.83 ft³
